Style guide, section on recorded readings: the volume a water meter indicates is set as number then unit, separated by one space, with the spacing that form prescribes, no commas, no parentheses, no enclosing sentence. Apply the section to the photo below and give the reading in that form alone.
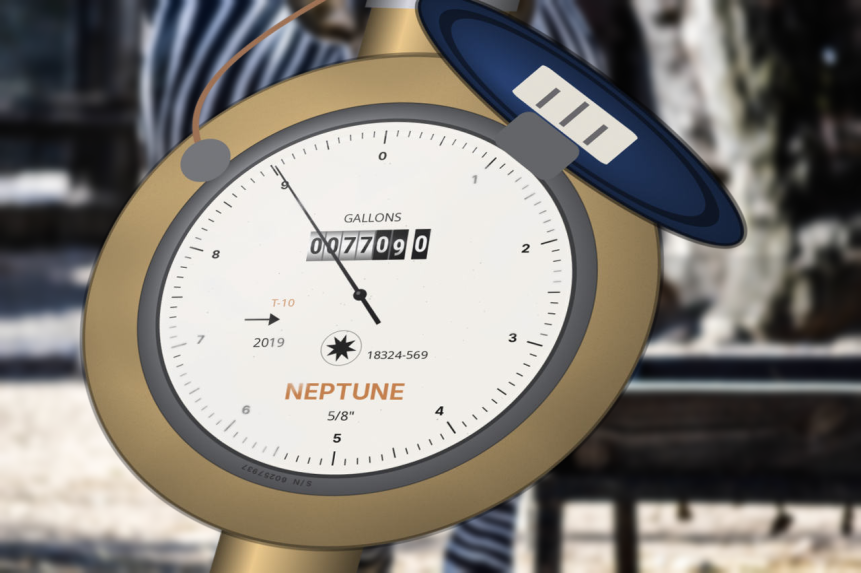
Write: 77089.0 gal
